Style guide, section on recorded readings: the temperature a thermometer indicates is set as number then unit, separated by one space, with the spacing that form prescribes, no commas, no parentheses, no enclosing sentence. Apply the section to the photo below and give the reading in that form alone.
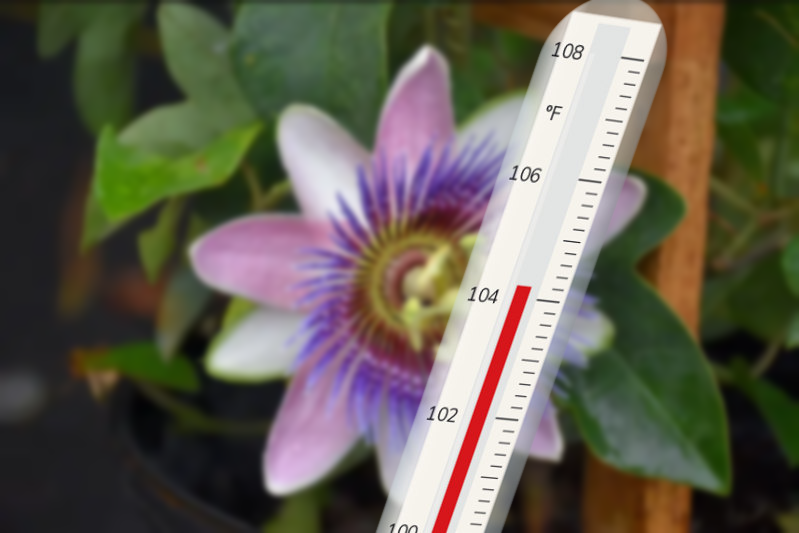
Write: 104.2 °F
